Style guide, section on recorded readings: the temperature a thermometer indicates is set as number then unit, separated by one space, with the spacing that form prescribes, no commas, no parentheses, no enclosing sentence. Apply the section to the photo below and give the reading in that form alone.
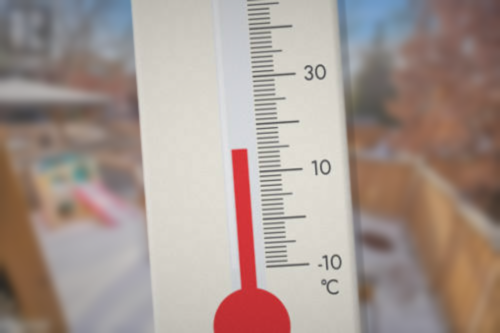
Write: 15 °C
